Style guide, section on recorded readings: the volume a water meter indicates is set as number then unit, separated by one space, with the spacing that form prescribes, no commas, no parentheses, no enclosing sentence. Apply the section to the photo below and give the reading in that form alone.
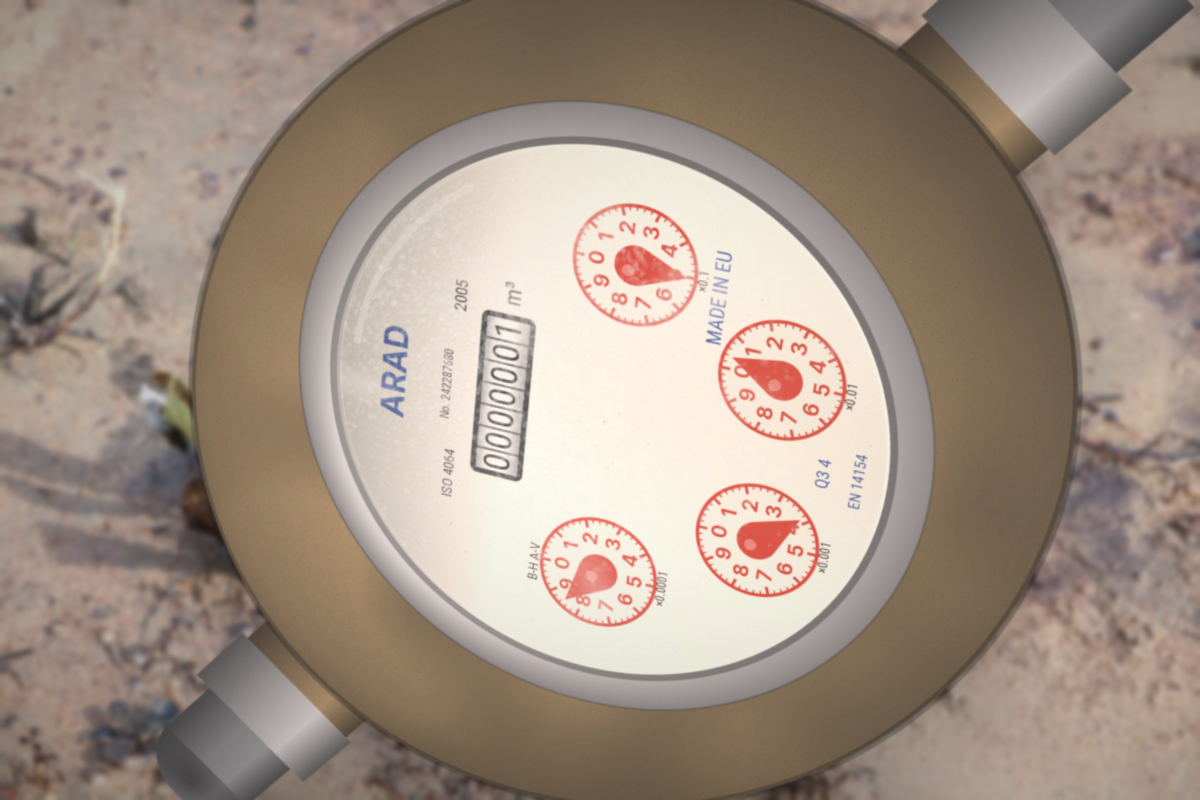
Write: 1.5038 m³
